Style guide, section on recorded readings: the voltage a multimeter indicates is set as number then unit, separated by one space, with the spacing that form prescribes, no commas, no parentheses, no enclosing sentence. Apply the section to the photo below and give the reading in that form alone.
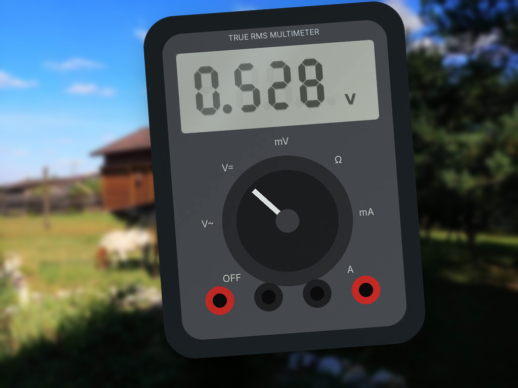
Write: 0.528 V
